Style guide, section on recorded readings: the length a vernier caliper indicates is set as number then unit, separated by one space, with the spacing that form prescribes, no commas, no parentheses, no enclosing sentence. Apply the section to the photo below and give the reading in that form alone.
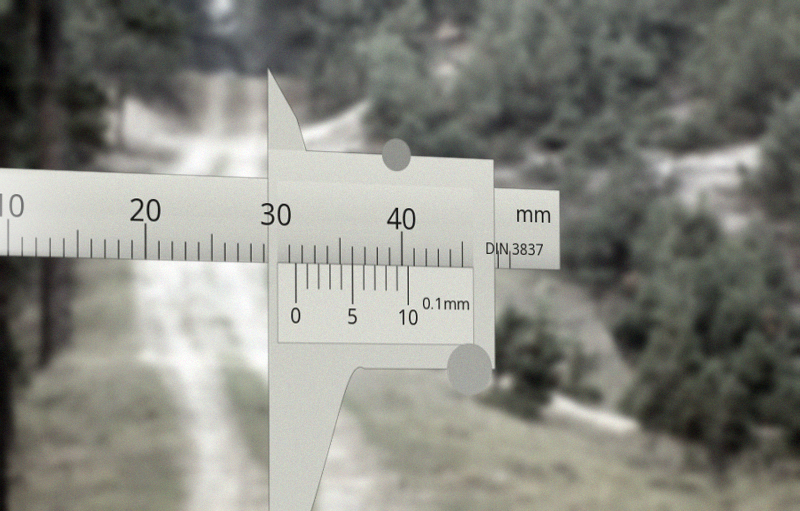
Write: 31.5 mm
